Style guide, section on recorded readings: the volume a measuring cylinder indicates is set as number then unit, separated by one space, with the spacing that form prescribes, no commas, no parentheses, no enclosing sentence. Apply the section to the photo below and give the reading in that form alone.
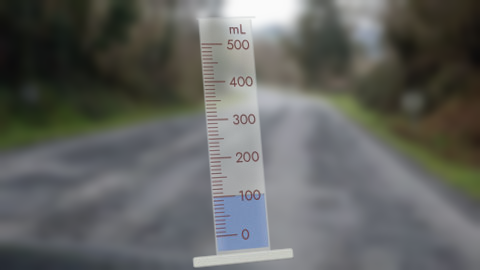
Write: 100 mL
